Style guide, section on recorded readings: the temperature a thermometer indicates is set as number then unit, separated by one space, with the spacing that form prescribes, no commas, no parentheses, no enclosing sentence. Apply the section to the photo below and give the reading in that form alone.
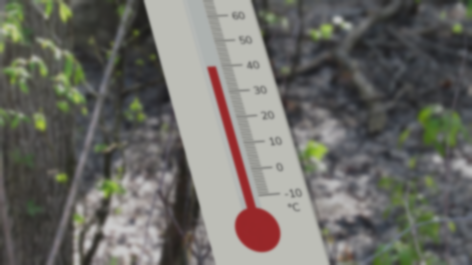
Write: 40 °C
